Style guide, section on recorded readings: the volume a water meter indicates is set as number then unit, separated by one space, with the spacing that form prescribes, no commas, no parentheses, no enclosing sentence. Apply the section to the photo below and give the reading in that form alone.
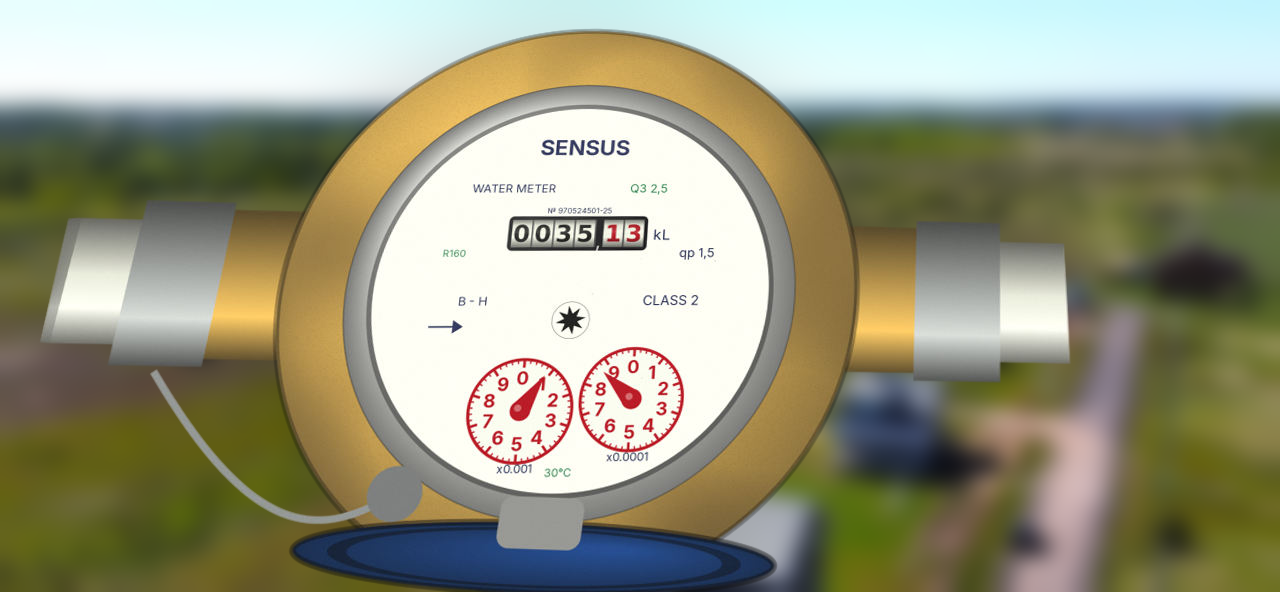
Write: 35.1308 kL
